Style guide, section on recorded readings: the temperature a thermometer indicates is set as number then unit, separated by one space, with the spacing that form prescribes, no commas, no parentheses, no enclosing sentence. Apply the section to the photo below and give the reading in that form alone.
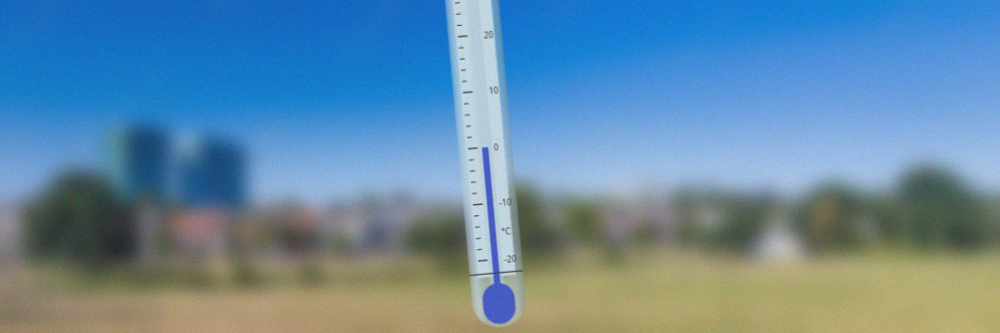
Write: 0 °C
